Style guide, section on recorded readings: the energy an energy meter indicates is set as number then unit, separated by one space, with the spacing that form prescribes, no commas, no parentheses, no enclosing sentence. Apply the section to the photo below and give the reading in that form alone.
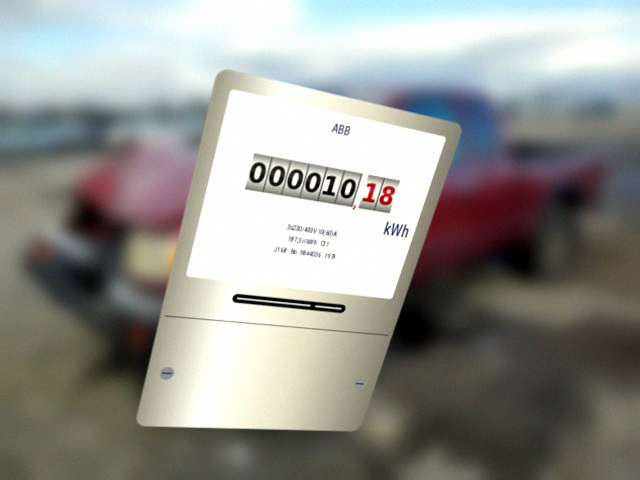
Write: 10.18 kWh
